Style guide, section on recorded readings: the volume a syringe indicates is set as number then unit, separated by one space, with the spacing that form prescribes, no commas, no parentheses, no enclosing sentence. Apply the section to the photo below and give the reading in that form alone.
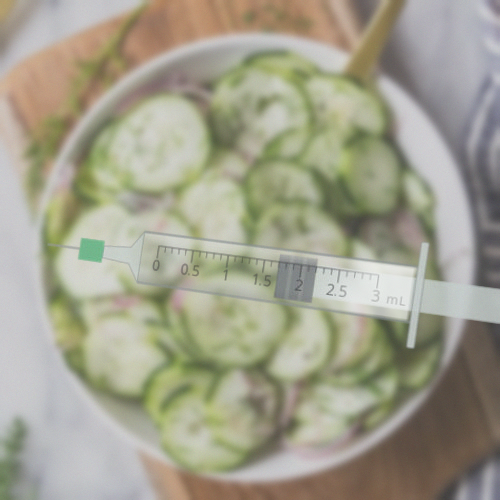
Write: 1.7 mL
